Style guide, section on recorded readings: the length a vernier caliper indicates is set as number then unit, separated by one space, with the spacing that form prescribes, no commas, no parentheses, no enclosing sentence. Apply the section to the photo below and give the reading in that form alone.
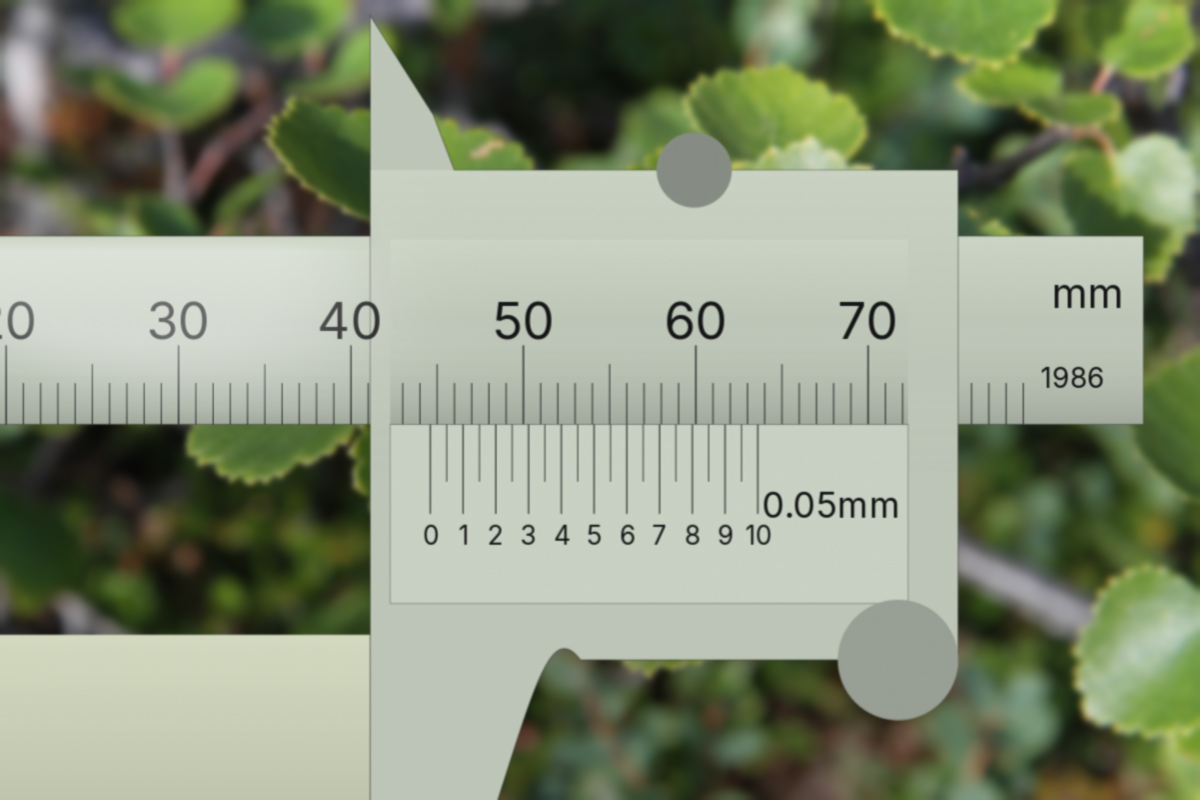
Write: 44.6 mm
